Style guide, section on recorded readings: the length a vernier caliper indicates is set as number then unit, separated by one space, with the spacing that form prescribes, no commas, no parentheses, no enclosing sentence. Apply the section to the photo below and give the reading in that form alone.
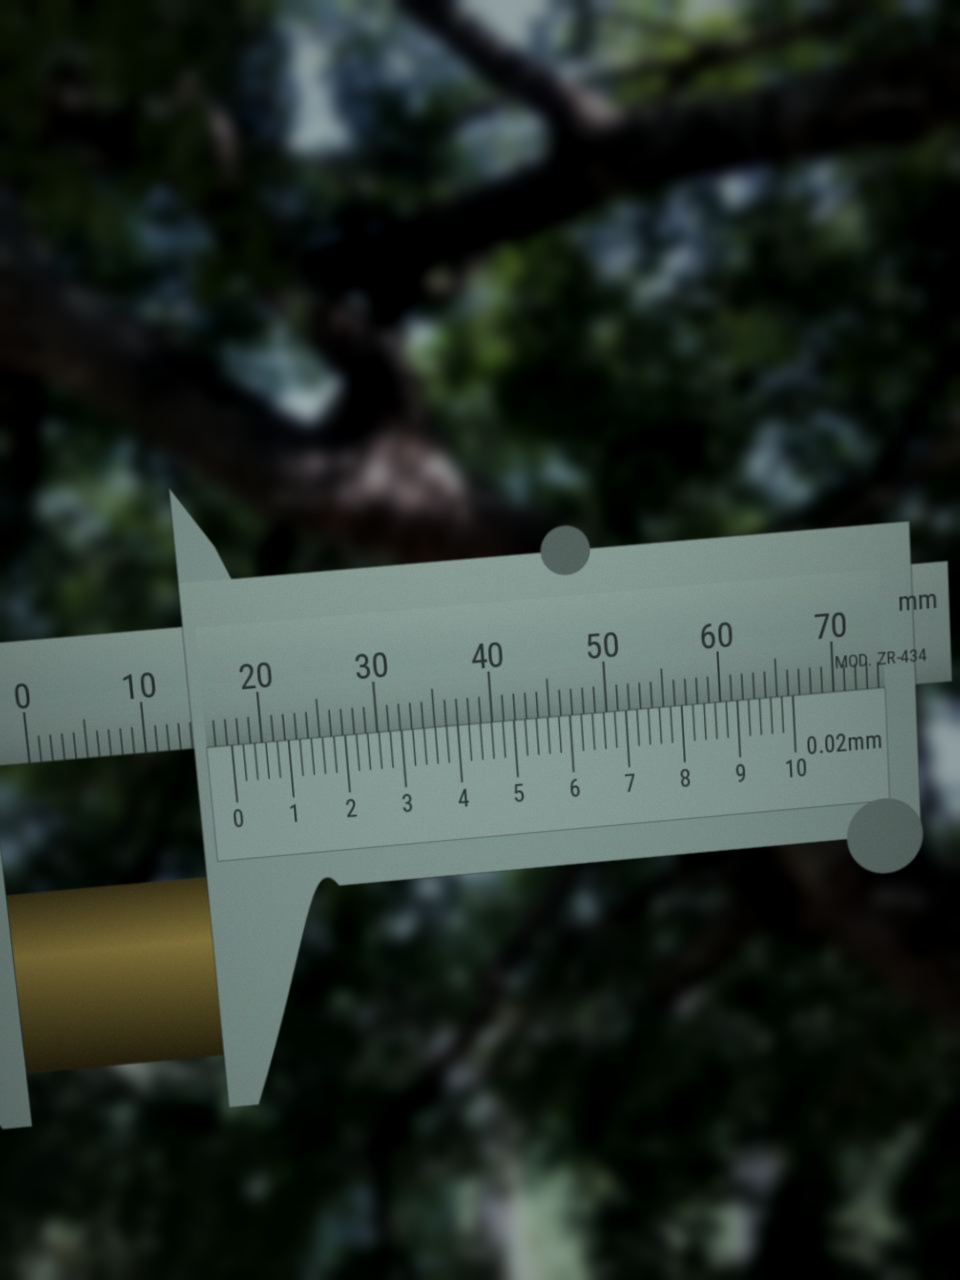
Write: 17.4 mm
